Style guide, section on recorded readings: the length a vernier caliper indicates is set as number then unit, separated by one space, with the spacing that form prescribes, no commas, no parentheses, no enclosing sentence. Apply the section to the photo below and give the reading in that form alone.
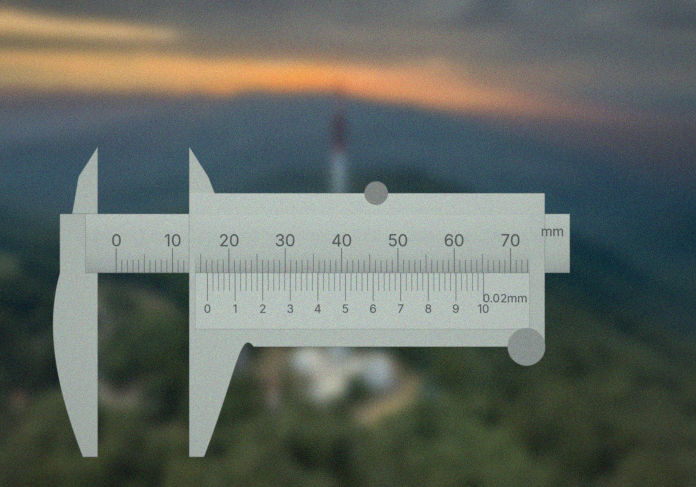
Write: 16.2 mm
